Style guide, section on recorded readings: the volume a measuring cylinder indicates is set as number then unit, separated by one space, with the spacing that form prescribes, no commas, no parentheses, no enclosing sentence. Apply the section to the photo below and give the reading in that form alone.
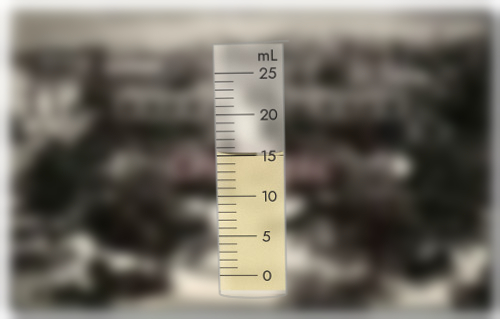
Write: 15 mL
